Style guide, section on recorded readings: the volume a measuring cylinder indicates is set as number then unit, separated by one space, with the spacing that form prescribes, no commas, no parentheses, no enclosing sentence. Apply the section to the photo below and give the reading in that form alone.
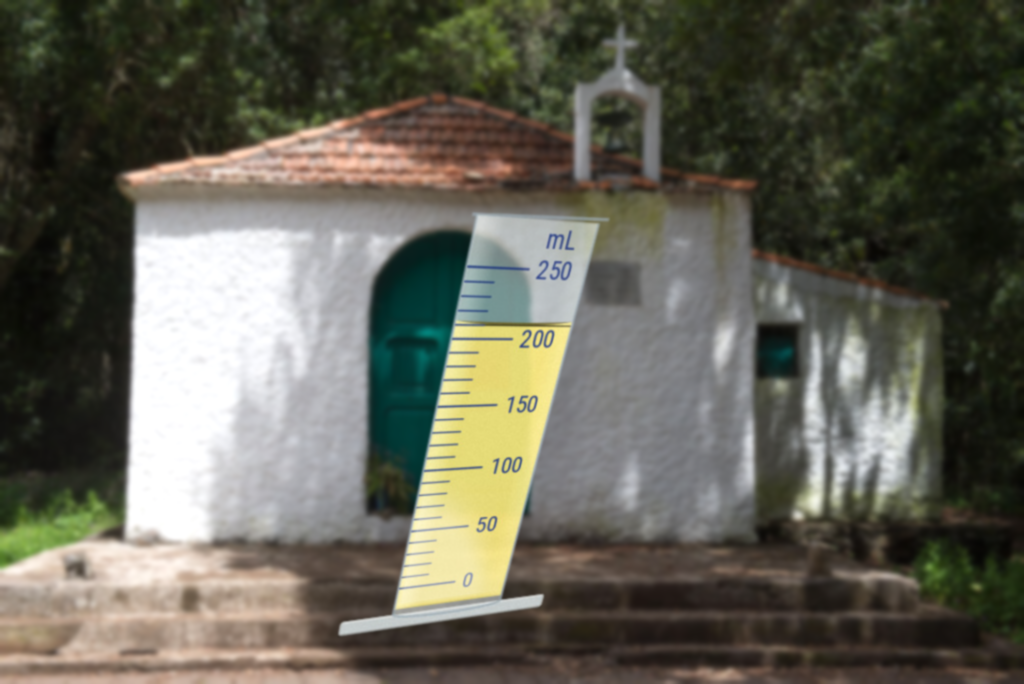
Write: 210 mL
